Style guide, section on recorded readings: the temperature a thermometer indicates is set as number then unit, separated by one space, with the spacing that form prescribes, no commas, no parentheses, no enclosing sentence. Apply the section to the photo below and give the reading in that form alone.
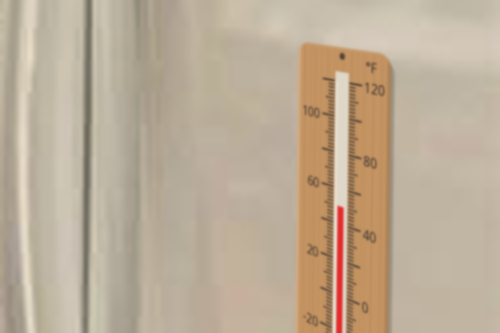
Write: 50 °F
